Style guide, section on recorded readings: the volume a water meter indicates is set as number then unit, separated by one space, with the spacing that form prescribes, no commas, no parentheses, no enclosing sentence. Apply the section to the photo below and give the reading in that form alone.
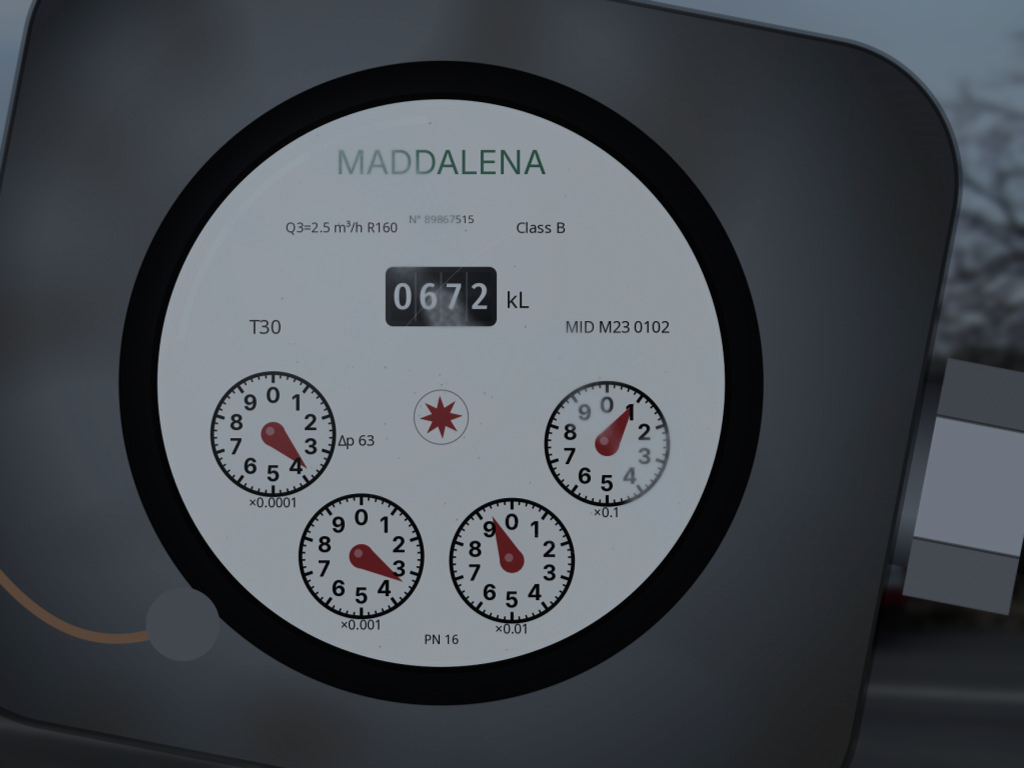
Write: 672.0933 kL
